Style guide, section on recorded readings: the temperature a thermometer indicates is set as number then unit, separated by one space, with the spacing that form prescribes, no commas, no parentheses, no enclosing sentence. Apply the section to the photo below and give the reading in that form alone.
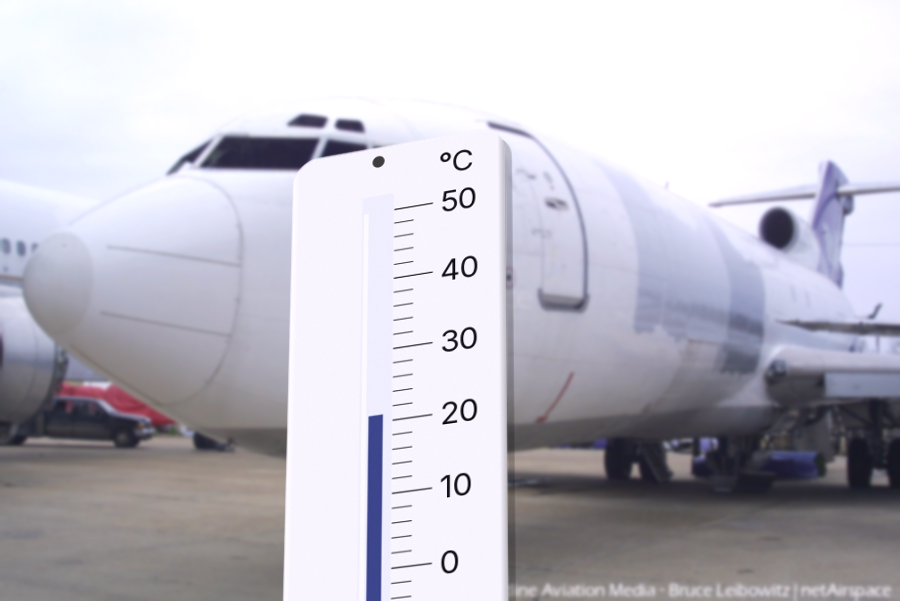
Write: 21 °C
